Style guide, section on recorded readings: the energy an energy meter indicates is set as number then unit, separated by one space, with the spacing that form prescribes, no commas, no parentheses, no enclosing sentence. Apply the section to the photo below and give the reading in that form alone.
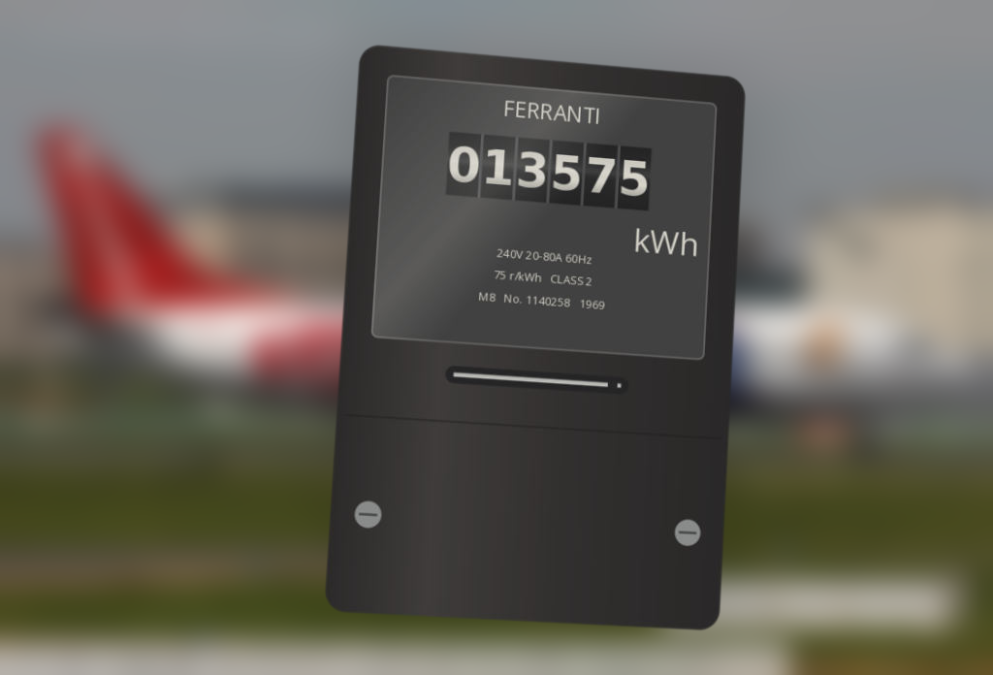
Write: 13575 kWh
